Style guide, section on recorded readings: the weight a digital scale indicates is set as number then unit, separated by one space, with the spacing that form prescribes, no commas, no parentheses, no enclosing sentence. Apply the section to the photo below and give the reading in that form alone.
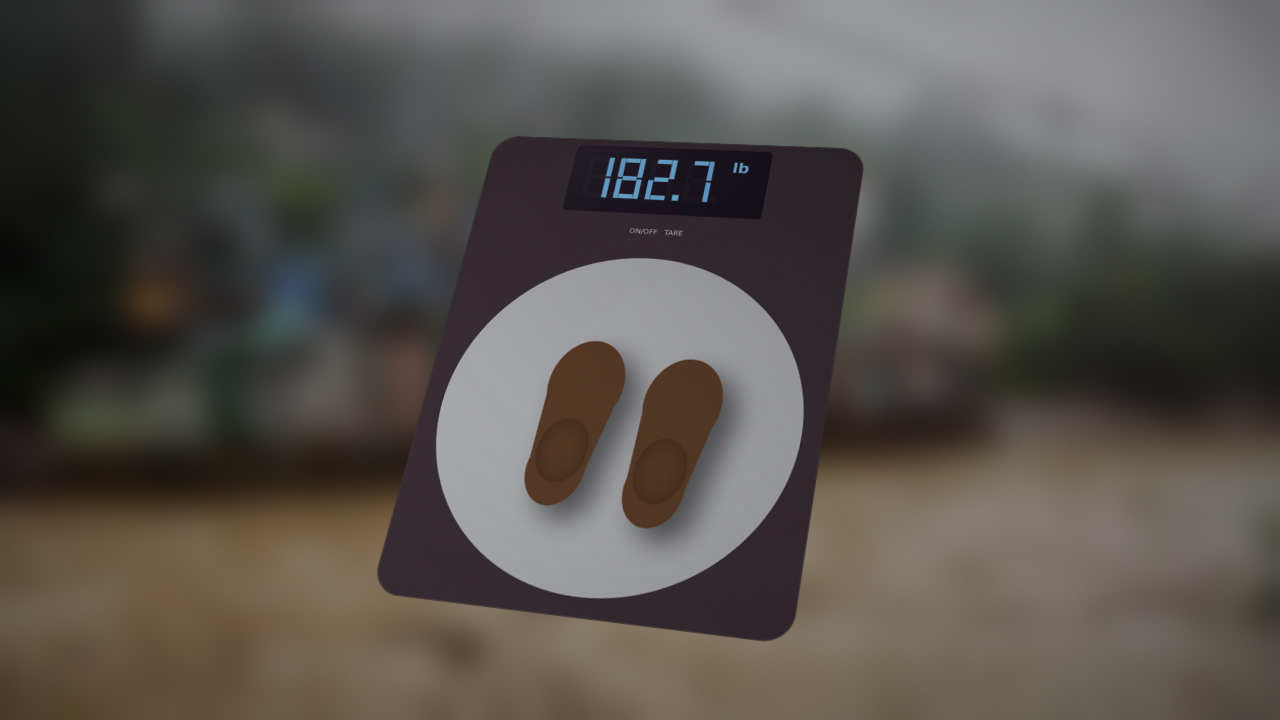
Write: 182.7 lb
